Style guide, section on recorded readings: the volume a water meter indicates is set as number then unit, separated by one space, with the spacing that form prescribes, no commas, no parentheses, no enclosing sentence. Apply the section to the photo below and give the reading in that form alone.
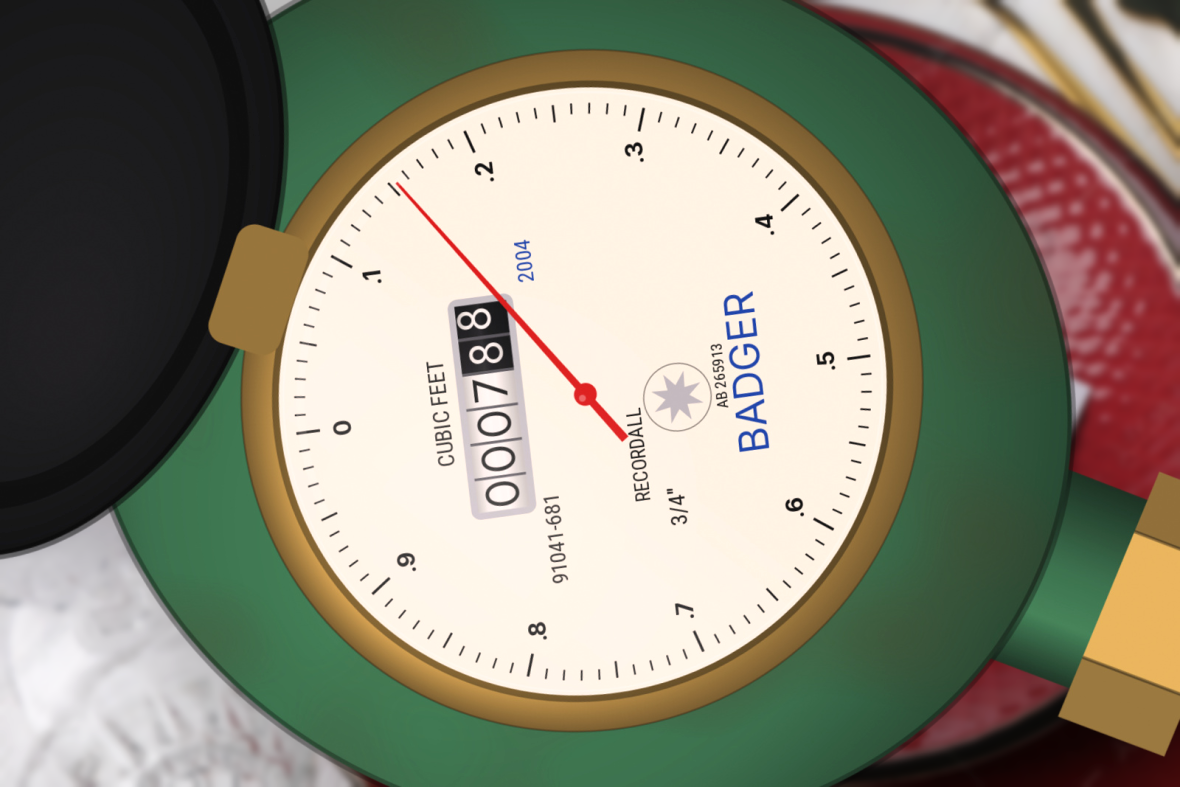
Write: 788.15 ft³
